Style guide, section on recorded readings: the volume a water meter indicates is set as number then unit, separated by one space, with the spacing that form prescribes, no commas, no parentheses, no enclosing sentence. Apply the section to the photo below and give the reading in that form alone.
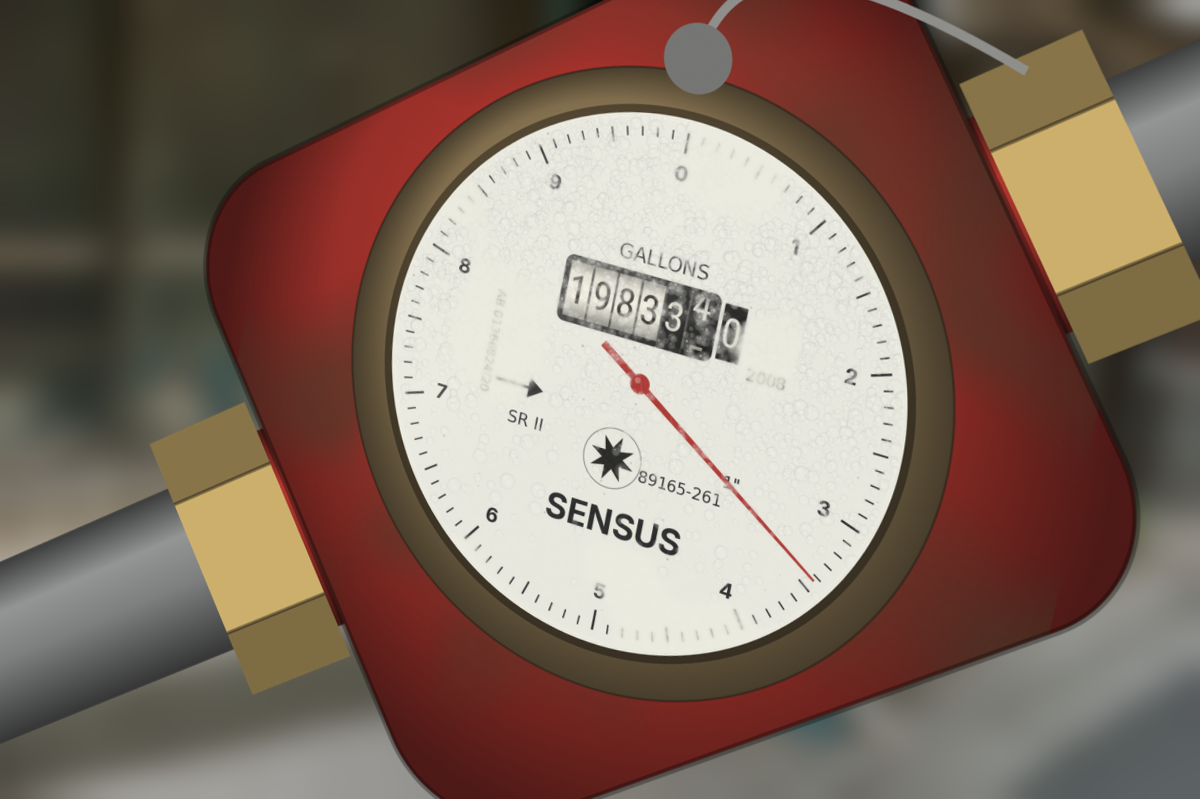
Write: 1983343.4 gal
